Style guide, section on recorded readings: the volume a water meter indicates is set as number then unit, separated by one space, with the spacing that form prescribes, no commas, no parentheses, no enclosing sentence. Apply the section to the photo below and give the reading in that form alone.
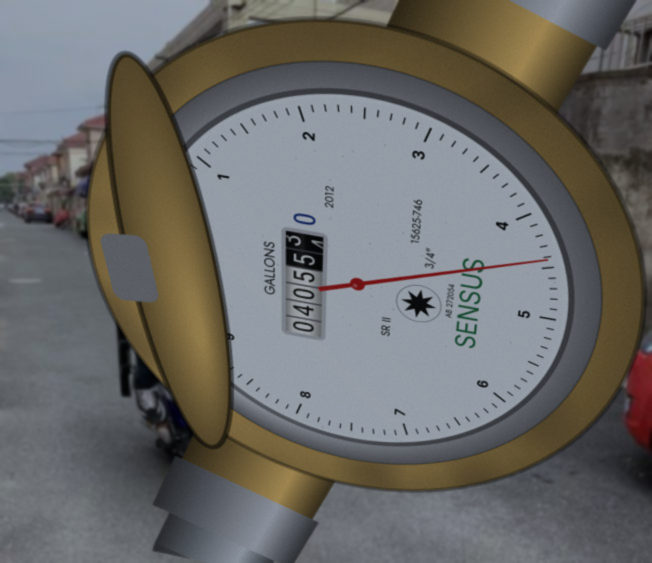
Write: 405534.4 gal
